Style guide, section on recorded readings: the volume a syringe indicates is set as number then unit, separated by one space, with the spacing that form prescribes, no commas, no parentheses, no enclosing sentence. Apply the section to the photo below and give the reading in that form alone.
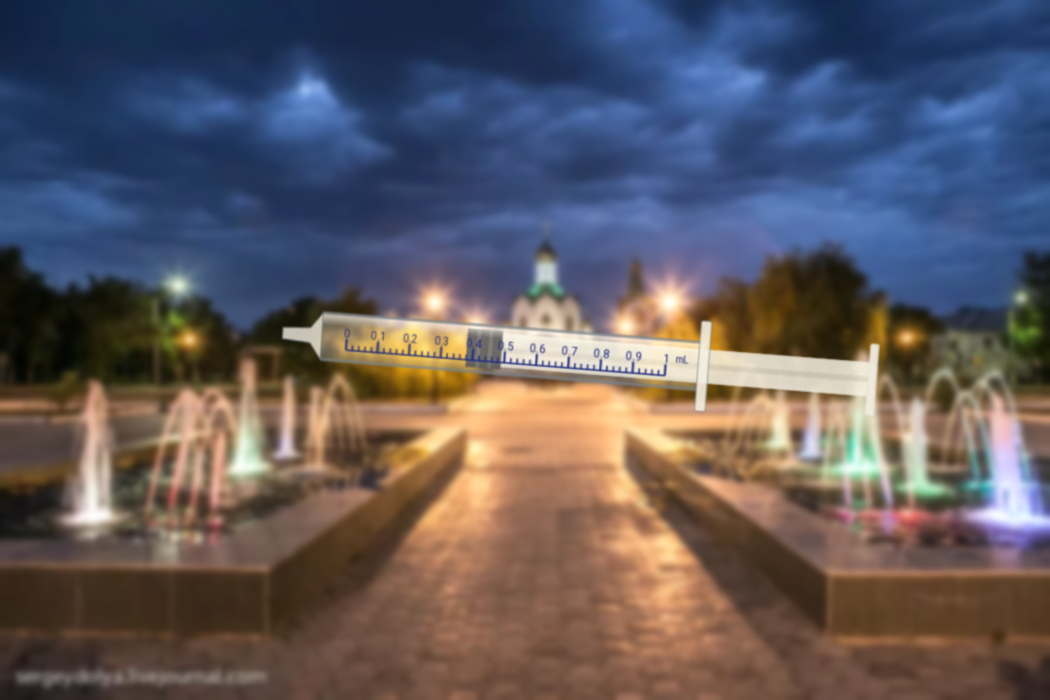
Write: 0.38 mL
